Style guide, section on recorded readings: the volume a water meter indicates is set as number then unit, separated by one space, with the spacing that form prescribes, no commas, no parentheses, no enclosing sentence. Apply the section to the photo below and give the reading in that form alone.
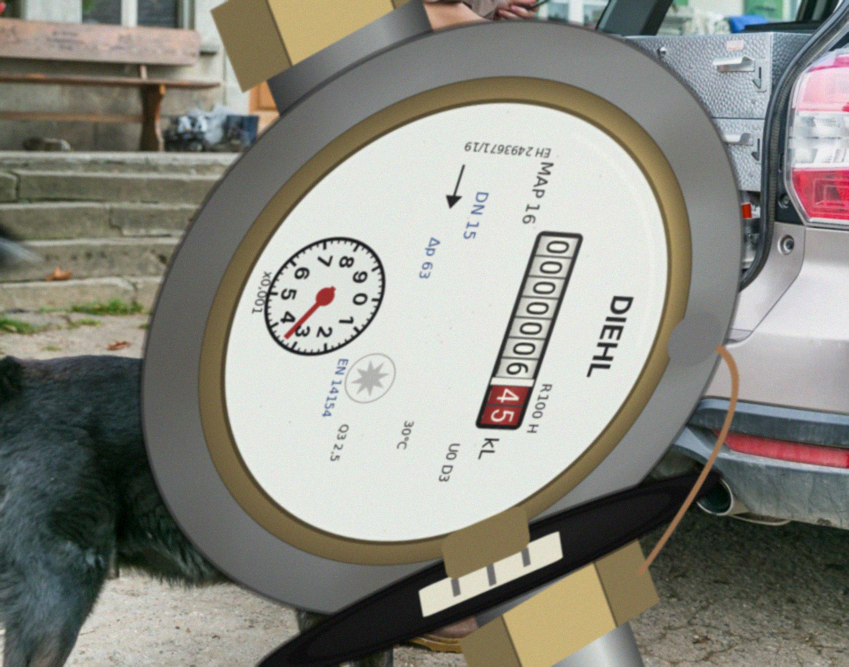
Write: 6.453 kL
